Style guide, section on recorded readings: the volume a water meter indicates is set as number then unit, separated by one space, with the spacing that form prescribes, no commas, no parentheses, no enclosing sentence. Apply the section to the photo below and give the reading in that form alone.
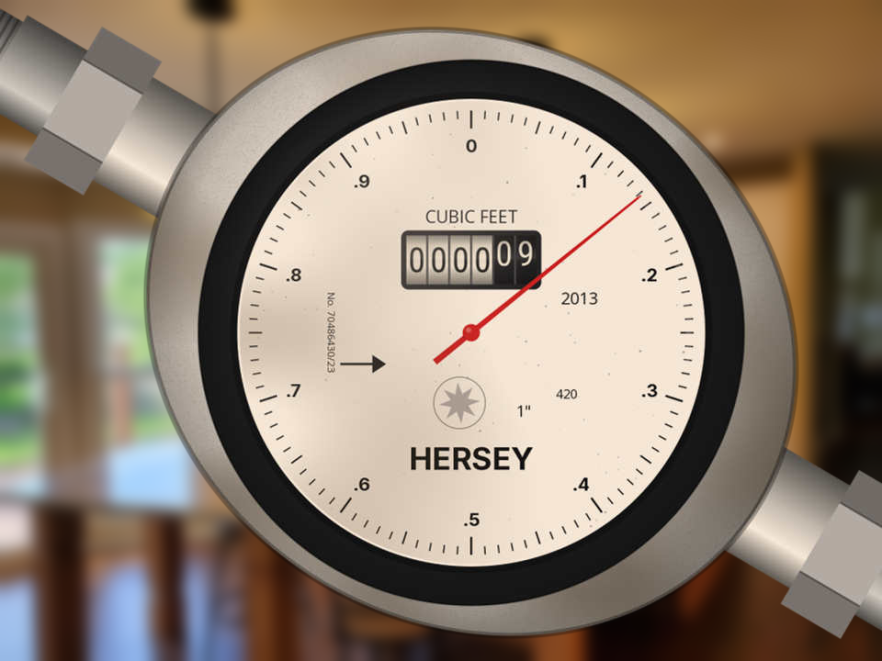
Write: 9.14 ft³
